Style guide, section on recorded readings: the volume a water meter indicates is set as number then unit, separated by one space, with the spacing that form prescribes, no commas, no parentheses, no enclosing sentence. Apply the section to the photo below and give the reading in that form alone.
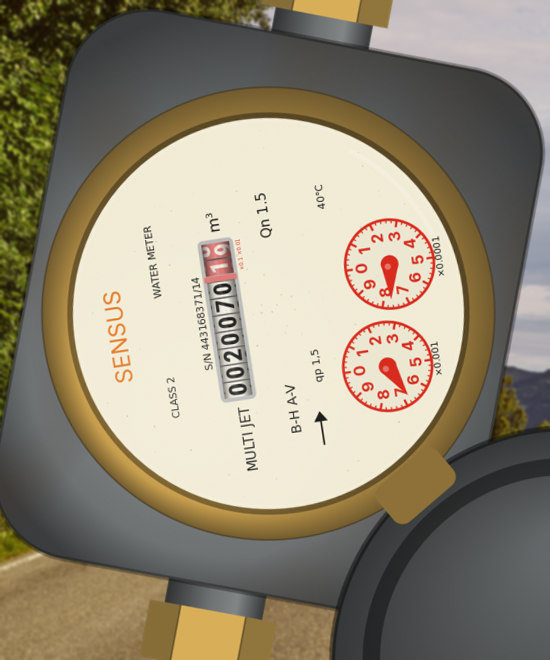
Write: 20070.1867 m³
